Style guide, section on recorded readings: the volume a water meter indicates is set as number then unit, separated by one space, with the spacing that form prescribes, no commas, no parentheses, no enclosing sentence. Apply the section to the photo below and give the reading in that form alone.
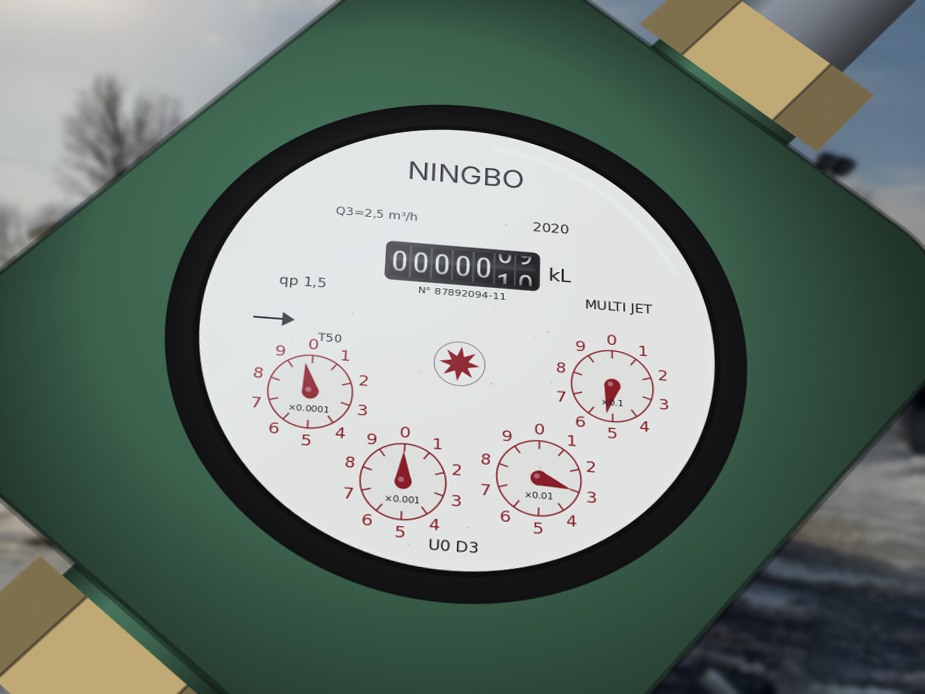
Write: 9.5299 kL
